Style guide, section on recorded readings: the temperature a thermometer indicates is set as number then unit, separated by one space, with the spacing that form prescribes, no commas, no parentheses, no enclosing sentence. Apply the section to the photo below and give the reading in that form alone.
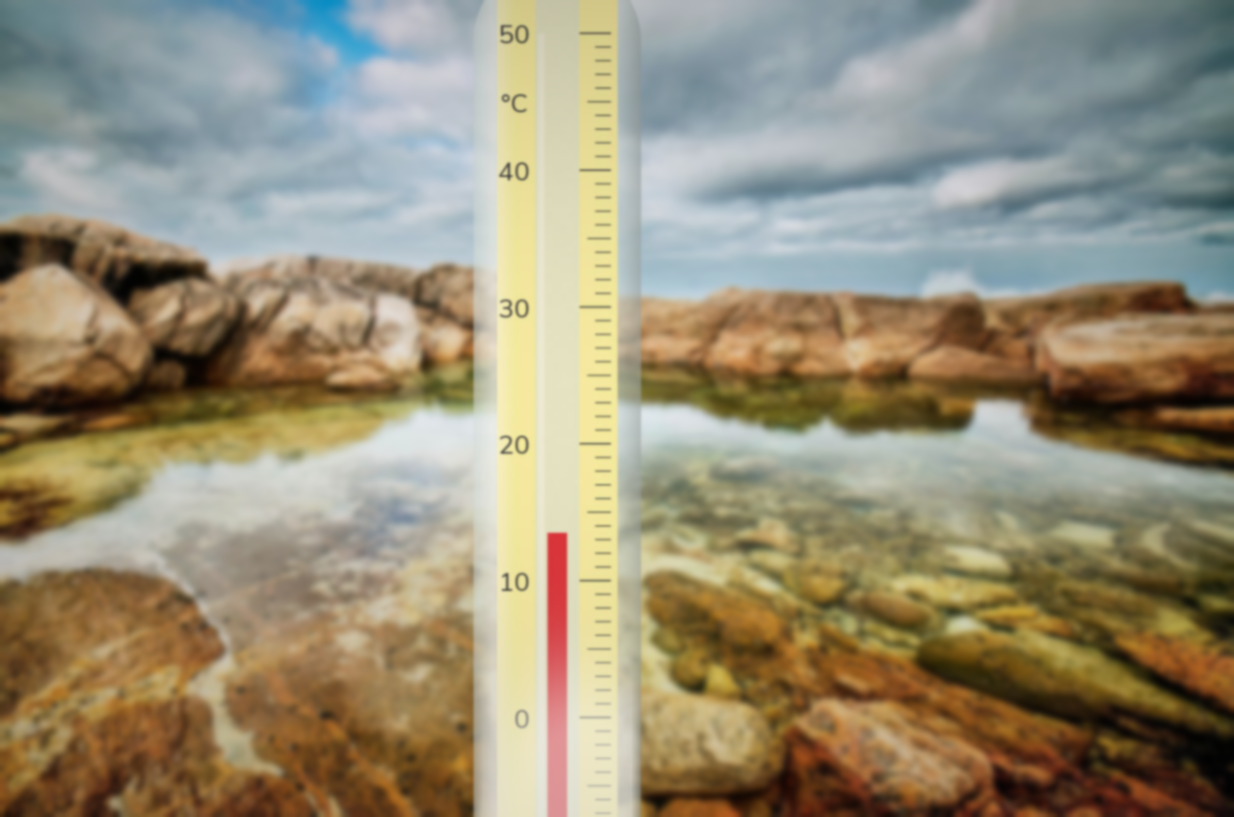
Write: 13.5 °C
